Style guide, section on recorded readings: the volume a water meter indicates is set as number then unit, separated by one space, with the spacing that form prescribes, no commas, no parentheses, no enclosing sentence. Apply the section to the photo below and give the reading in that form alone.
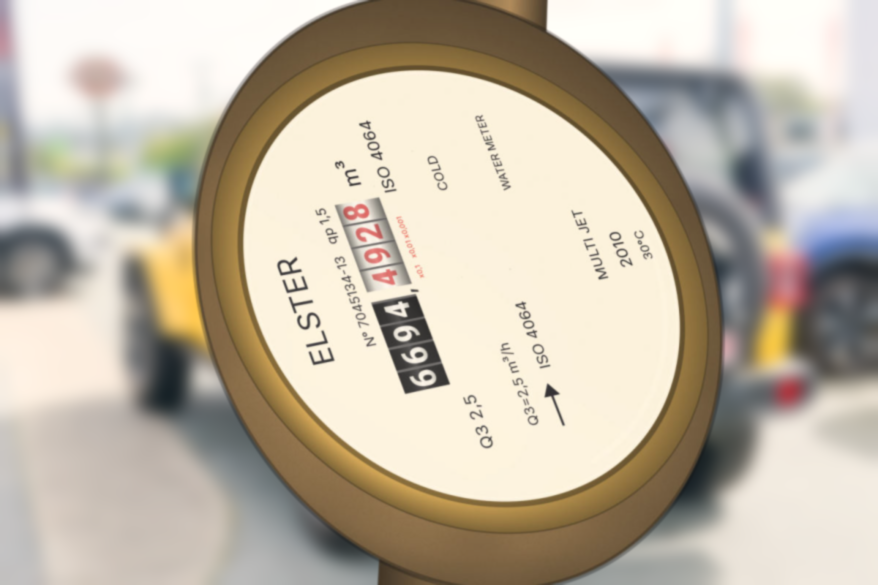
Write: 6694.4928 m³
